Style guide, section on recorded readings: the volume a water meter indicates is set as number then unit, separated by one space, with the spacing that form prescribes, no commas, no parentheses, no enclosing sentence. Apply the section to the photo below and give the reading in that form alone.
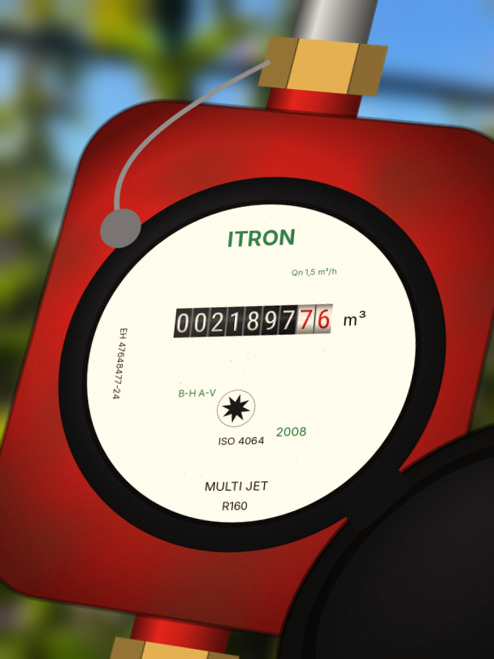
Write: 21897.76 m³
